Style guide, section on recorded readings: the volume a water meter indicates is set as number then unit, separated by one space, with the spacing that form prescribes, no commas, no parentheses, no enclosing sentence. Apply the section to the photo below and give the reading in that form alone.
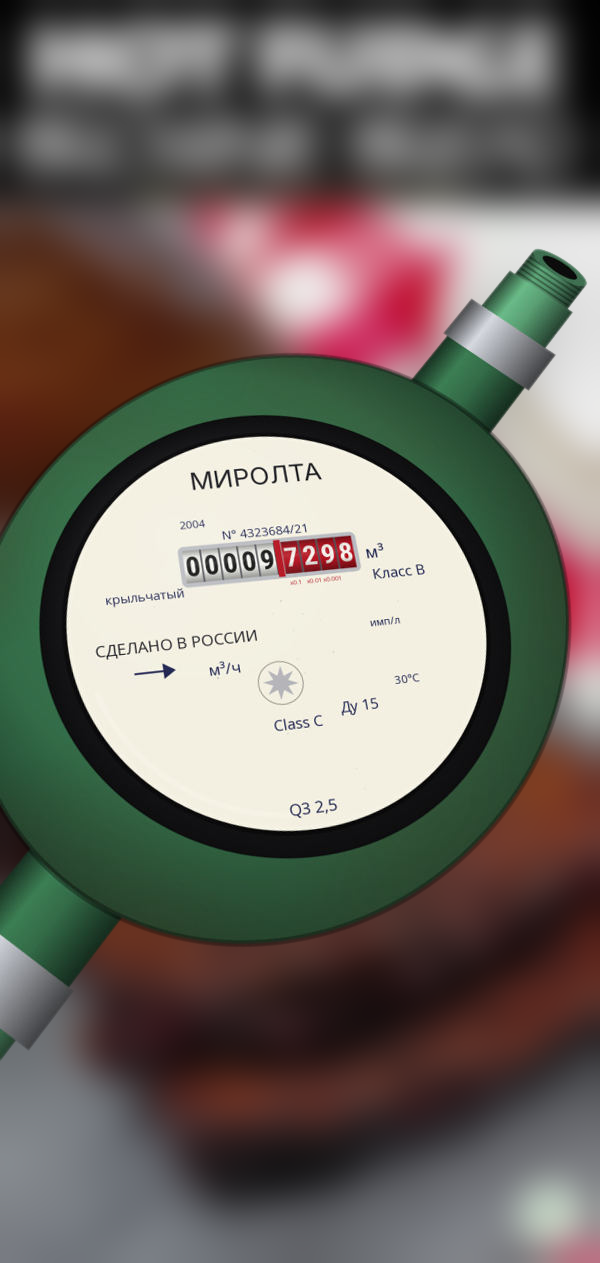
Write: 9.7298 m³
